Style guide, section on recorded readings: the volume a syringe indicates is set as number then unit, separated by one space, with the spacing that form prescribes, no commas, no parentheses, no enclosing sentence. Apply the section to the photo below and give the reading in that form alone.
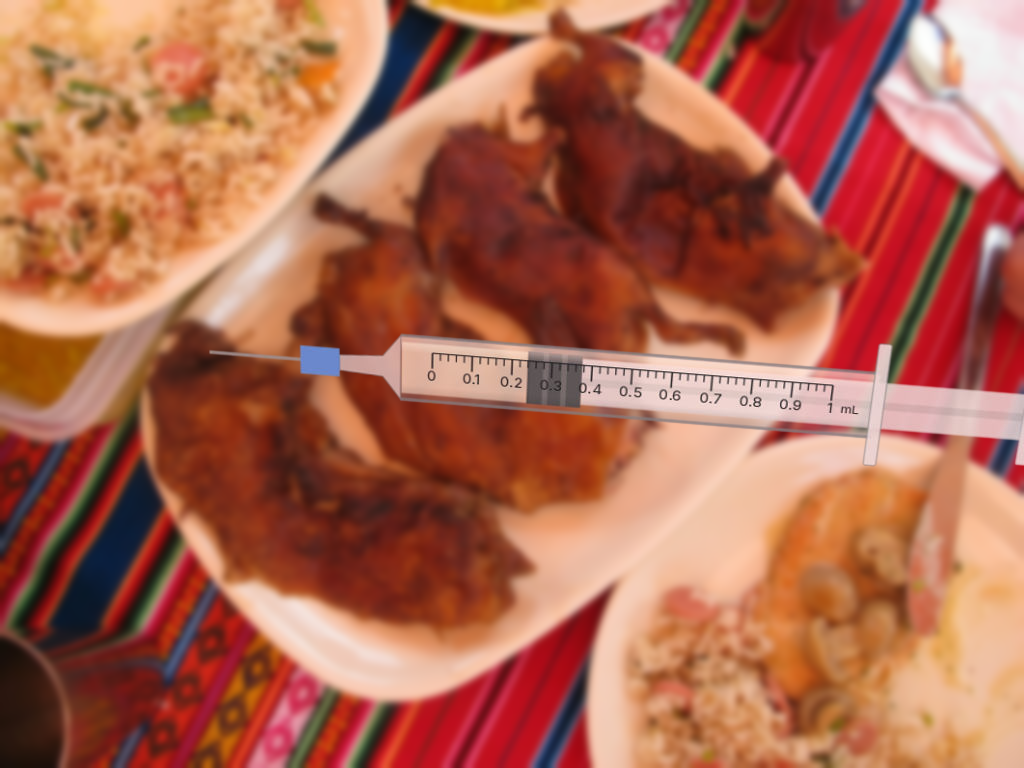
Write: 0.24 mL
